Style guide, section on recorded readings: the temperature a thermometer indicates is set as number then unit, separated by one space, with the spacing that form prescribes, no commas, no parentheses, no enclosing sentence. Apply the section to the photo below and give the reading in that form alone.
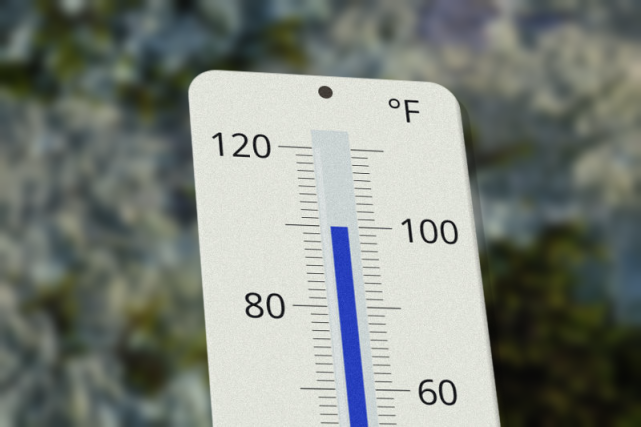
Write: 100 °F
